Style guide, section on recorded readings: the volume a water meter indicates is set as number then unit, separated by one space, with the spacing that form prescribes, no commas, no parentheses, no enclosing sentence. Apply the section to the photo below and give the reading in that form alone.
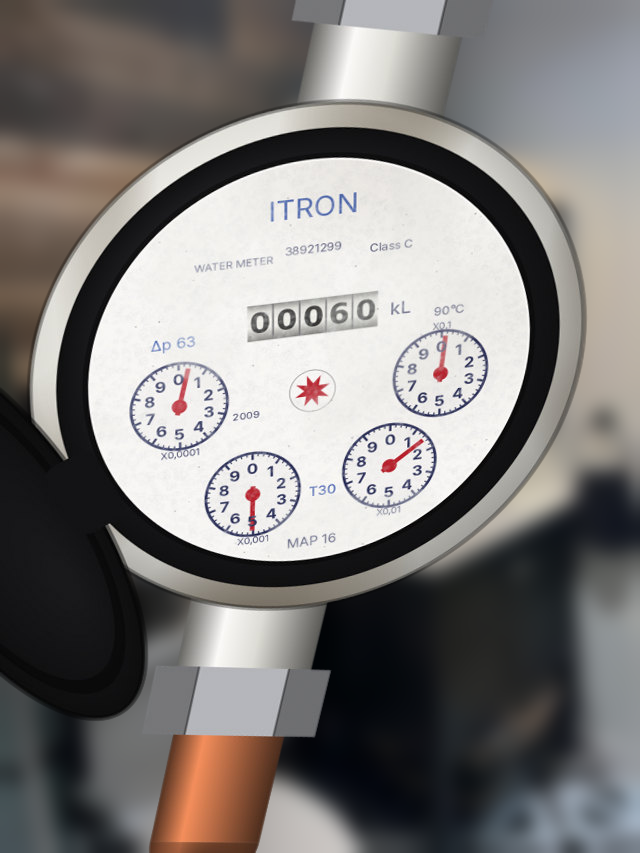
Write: 60.0150 kL
